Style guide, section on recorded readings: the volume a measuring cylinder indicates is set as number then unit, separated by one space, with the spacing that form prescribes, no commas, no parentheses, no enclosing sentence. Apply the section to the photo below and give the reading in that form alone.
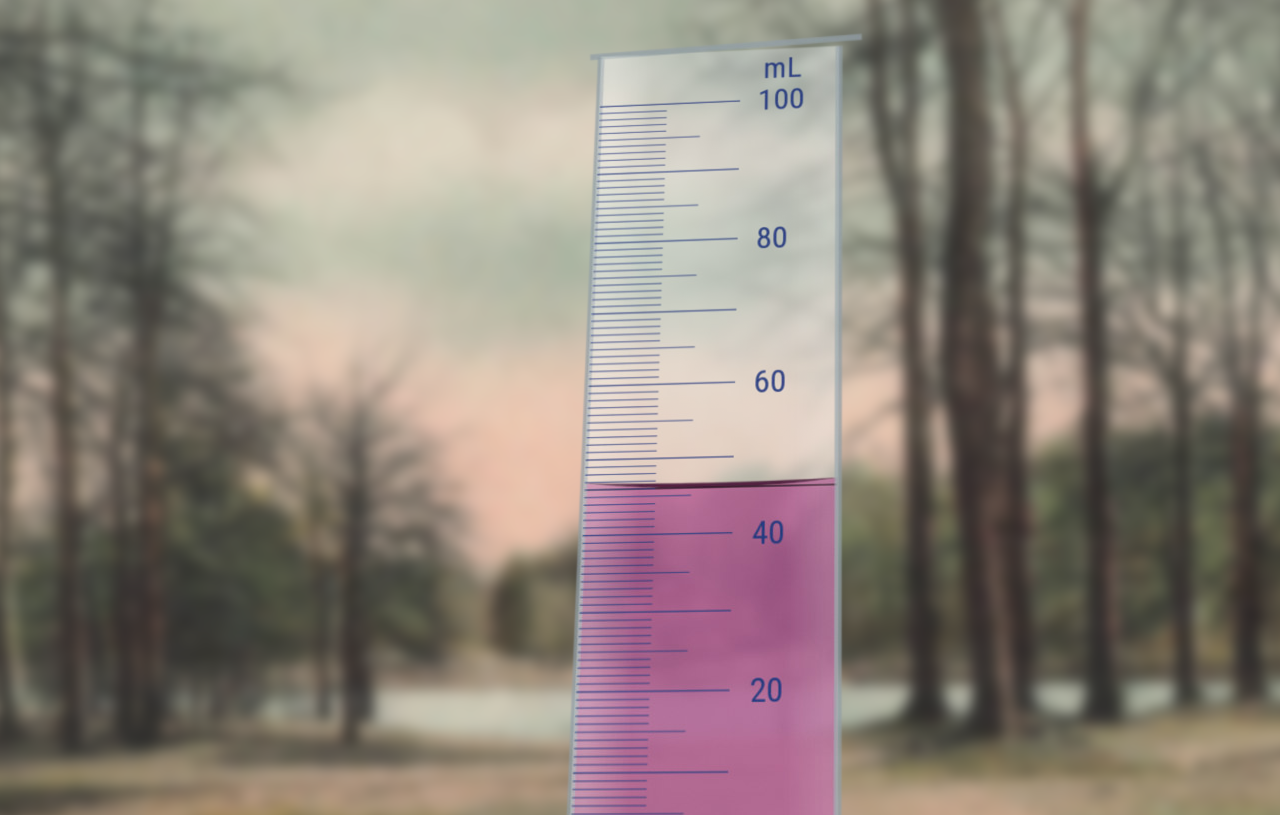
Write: 46 mL
